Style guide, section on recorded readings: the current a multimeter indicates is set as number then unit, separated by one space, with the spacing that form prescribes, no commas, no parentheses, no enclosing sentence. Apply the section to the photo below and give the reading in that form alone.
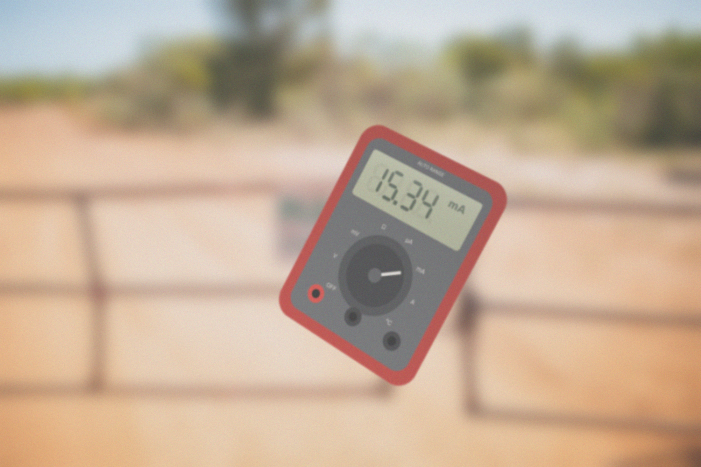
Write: 15.34 mA
